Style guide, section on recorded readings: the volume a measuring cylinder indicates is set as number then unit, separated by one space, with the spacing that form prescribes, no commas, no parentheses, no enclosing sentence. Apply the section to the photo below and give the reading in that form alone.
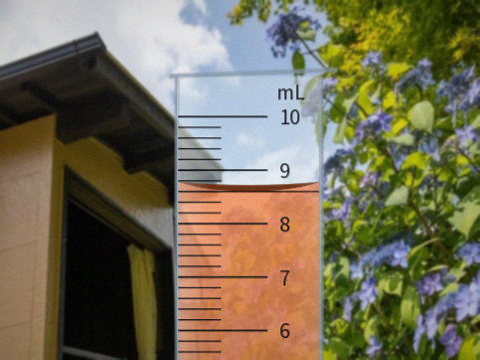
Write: 8.6 mL
